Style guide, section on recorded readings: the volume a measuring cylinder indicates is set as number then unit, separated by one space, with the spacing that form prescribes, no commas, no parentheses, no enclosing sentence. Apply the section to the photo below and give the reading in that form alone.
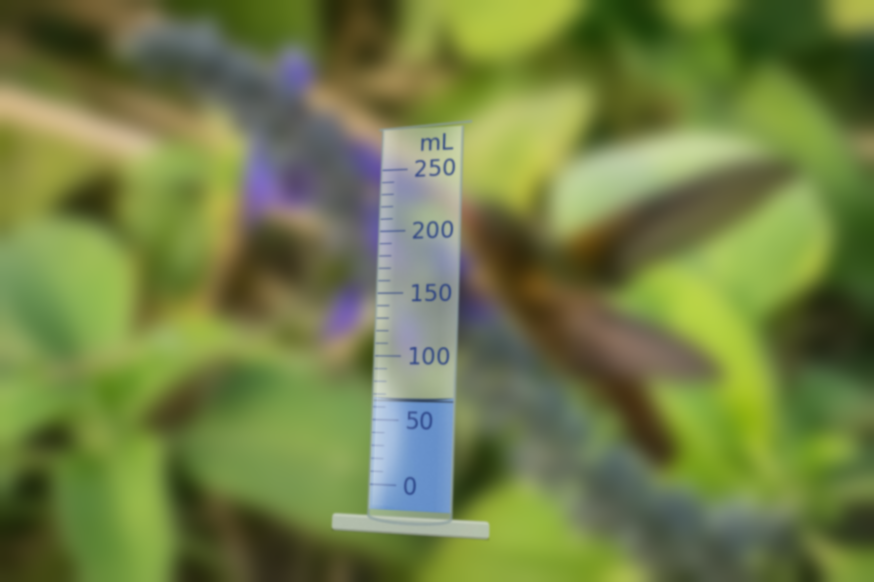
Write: 65 mL
